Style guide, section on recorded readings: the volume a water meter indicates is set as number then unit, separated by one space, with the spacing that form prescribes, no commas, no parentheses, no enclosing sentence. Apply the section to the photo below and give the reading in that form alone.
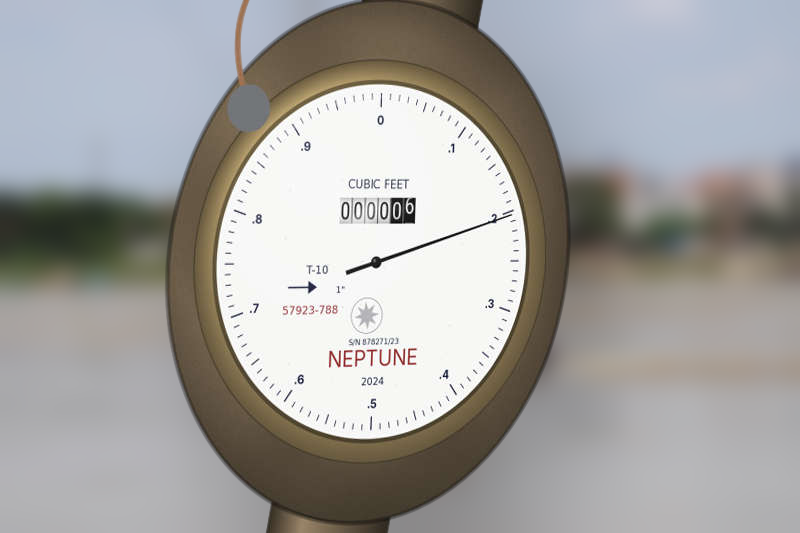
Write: 6.20 ft³
